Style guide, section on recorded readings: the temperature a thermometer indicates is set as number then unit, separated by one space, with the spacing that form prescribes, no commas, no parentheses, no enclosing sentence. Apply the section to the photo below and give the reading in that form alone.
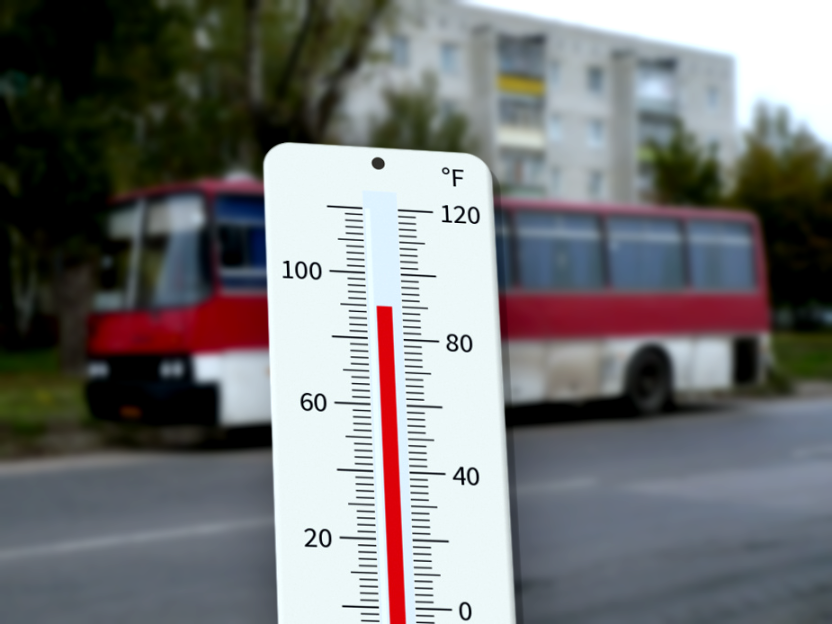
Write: 90 °F
